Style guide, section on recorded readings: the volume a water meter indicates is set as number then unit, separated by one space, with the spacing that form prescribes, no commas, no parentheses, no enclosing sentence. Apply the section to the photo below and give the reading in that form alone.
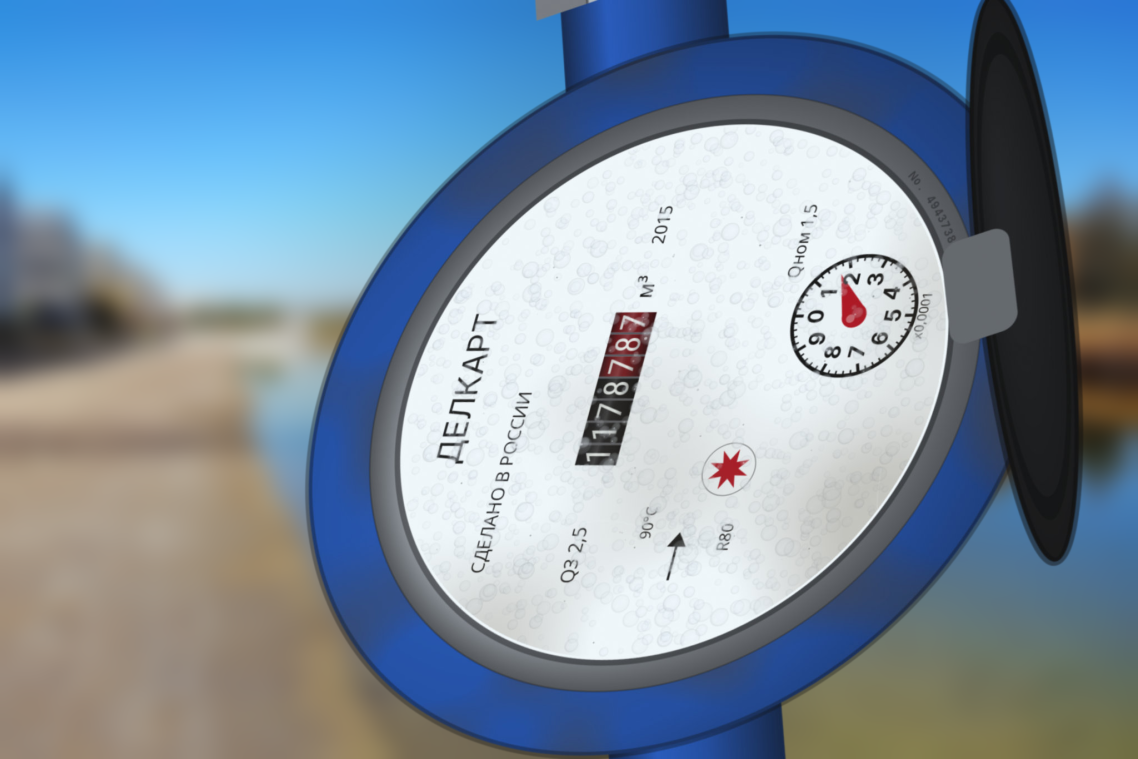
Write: 1178.7871 m³
